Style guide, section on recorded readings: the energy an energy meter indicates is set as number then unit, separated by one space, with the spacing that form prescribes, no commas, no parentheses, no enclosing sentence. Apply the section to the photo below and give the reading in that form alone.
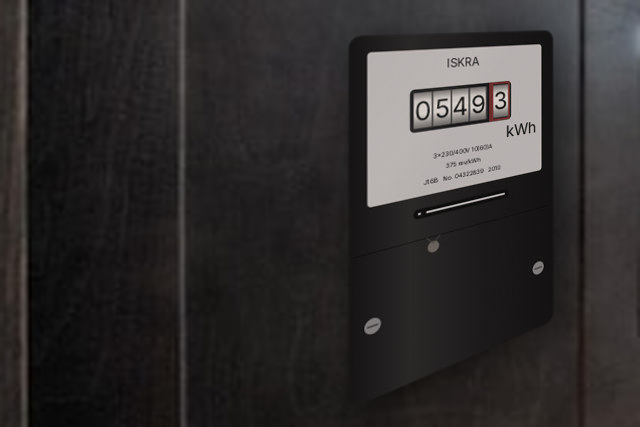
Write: 549.3 kWh
